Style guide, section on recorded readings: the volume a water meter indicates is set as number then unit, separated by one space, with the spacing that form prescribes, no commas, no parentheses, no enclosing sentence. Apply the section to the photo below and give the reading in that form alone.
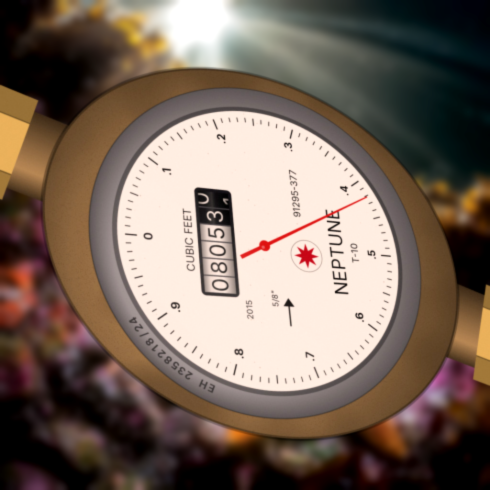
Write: 80530.42 ft³
